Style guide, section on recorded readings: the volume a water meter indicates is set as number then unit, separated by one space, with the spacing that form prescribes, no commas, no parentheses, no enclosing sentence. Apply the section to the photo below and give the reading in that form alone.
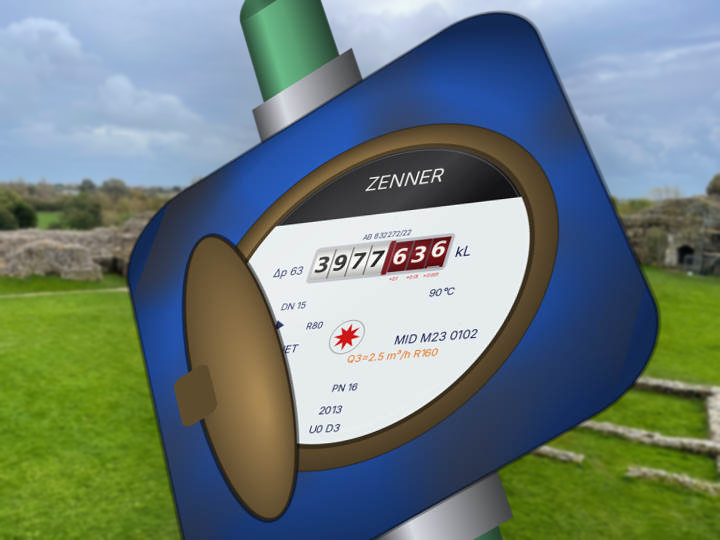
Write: 3977.636 kL
